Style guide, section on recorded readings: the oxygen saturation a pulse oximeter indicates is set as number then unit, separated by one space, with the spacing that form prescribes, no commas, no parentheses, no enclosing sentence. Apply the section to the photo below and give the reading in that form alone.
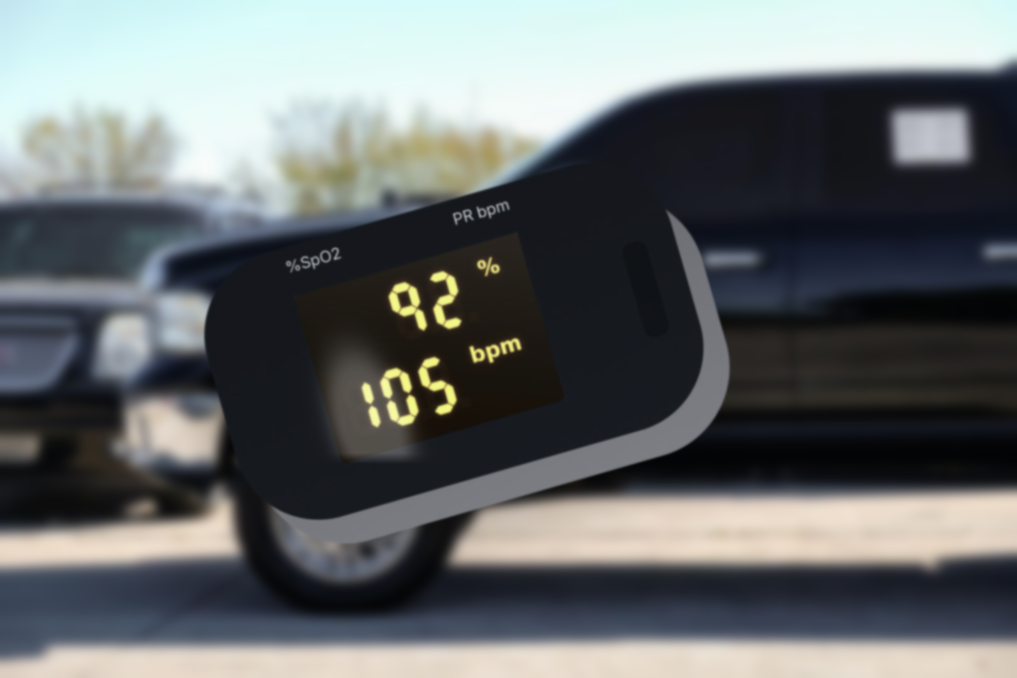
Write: 92 %
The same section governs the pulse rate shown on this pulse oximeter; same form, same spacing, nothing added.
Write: 105 bpm
